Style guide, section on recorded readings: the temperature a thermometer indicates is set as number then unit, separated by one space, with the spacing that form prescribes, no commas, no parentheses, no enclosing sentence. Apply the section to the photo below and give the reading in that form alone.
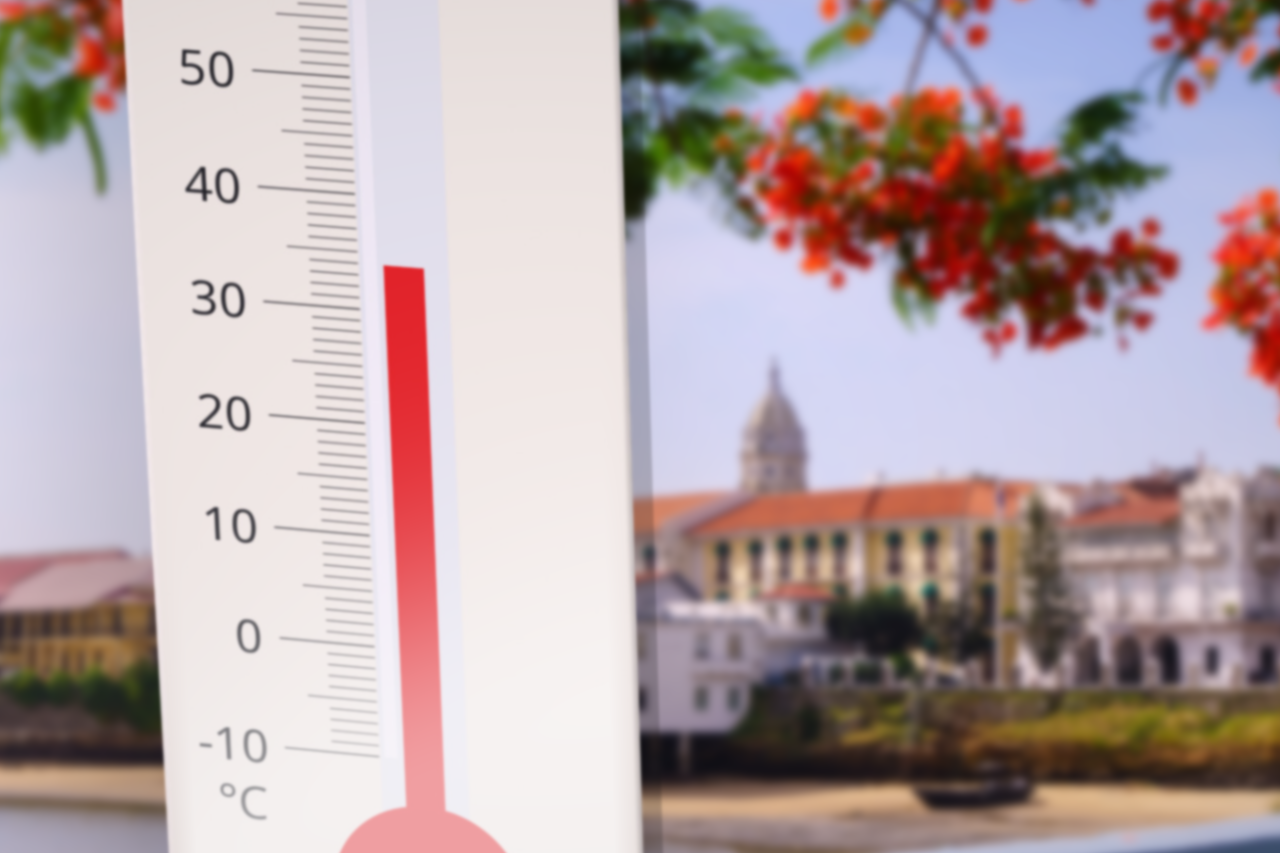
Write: 34 °C
